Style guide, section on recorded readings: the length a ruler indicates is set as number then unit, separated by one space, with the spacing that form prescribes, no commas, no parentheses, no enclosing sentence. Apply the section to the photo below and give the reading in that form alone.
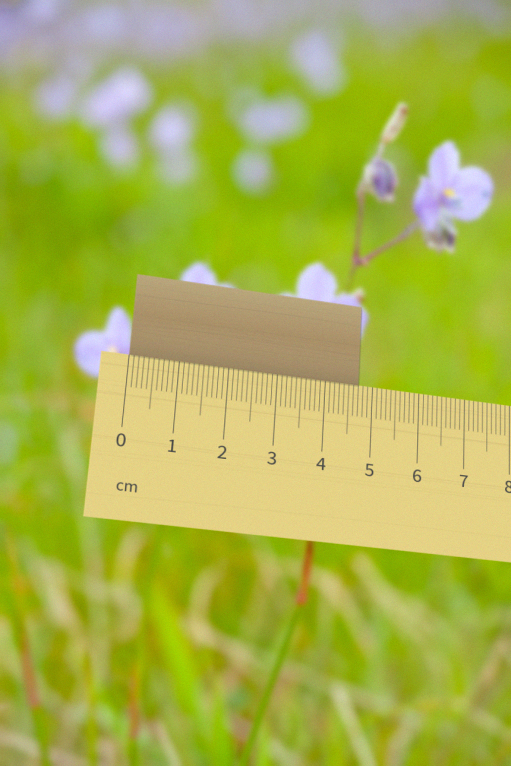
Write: 4.7 cm
